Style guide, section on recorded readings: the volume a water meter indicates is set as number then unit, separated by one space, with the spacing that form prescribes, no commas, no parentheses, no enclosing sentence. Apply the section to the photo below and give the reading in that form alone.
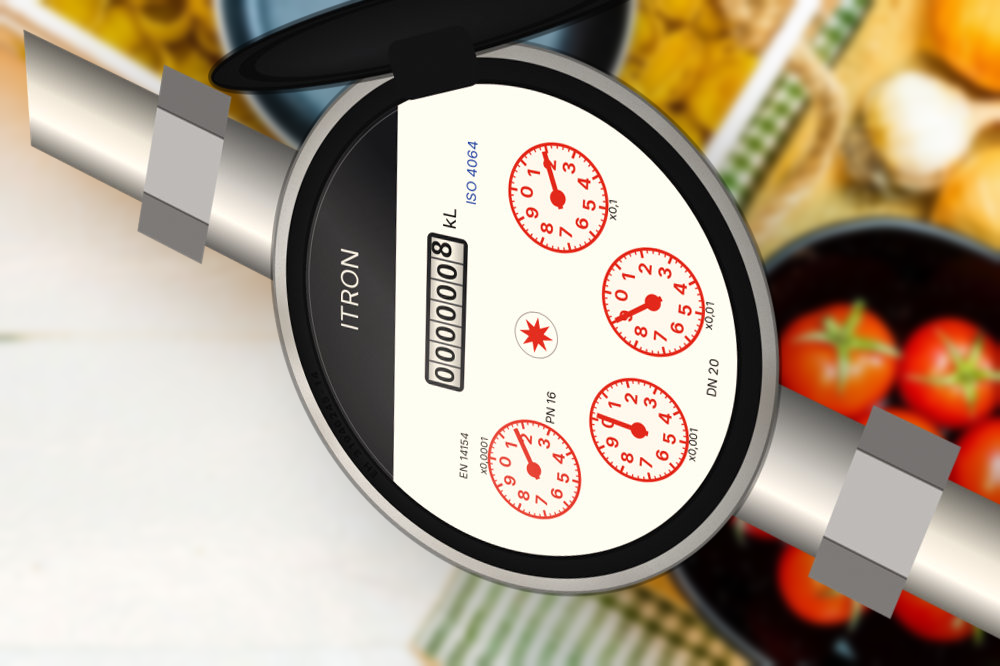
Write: 8.1901 kL
